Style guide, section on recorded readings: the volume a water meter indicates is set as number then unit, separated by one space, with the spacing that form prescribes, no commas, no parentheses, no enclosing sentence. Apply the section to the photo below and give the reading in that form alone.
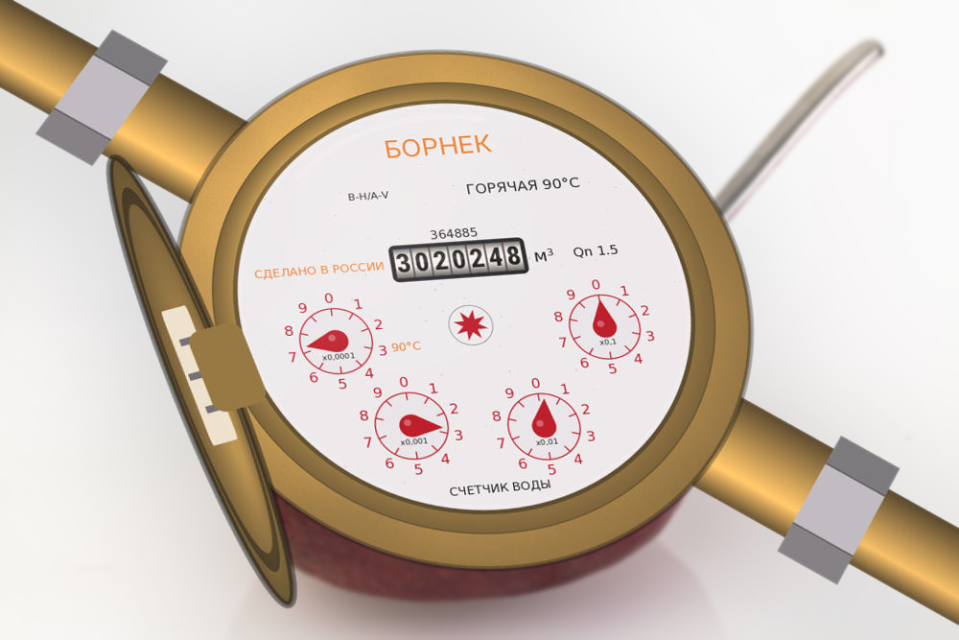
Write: 3020248.0027 m³
